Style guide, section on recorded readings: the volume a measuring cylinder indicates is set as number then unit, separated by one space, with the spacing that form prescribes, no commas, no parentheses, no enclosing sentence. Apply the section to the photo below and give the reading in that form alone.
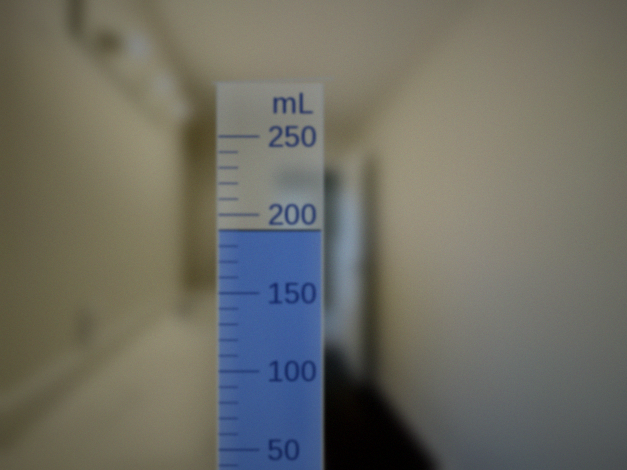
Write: 190 mL
